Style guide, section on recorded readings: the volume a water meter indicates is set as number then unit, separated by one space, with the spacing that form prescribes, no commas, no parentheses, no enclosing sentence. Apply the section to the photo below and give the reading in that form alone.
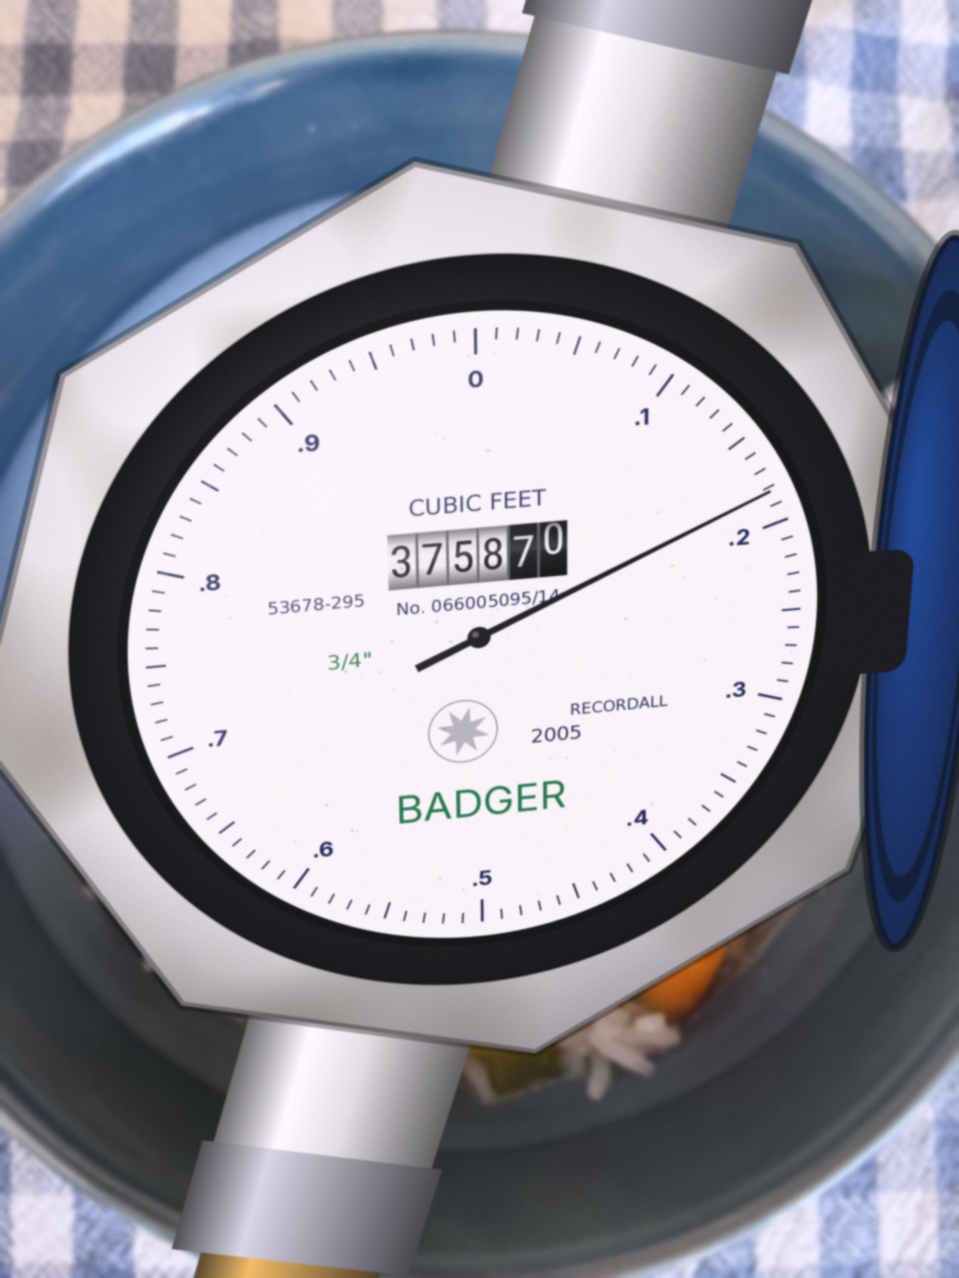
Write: 375870.18 ft³
